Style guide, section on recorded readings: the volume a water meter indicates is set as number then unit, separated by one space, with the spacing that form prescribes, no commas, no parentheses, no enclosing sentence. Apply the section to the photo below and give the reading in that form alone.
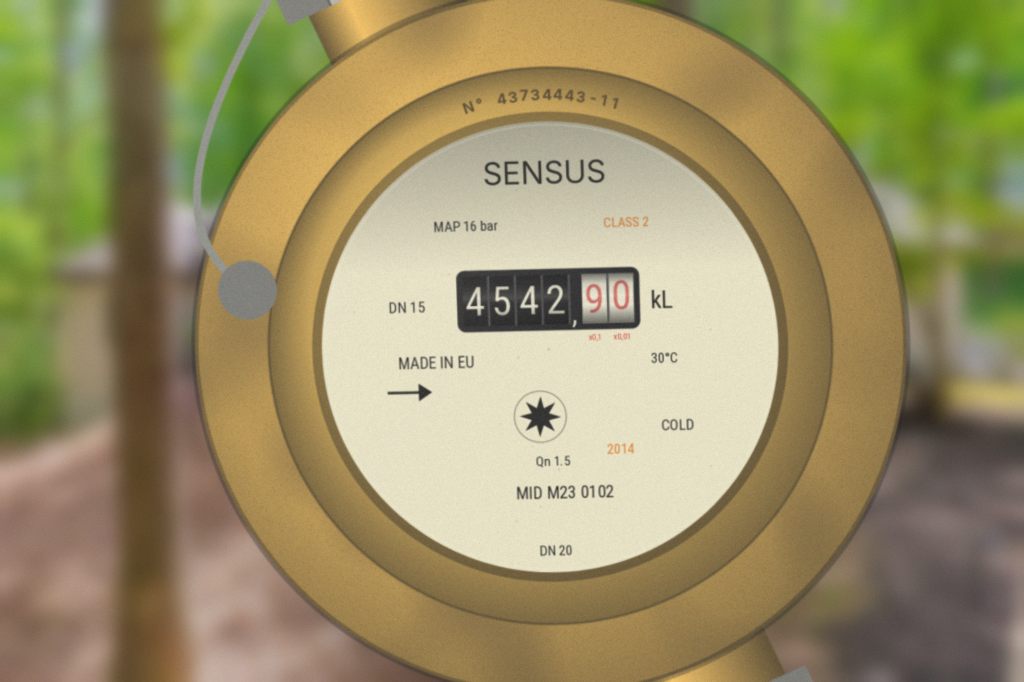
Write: 4542.90 kL
